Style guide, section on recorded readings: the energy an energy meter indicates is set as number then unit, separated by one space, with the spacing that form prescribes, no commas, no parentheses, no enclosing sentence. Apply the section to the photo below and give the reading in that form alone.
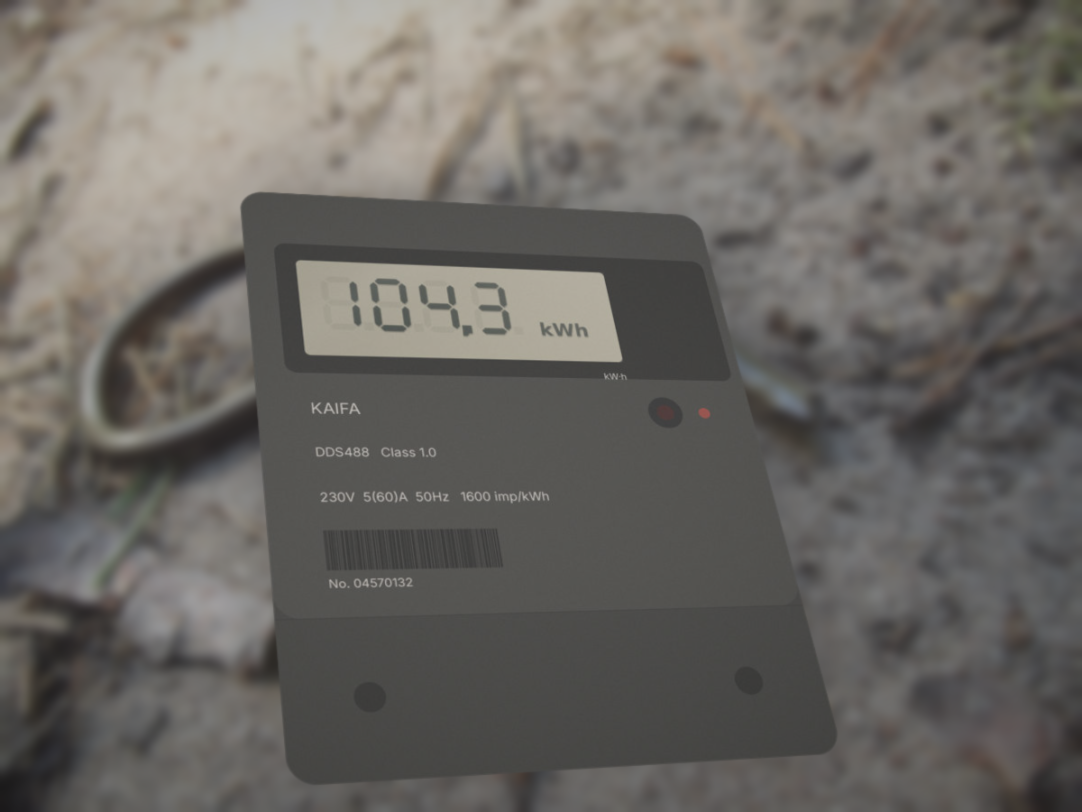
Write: 104.3 kWh
